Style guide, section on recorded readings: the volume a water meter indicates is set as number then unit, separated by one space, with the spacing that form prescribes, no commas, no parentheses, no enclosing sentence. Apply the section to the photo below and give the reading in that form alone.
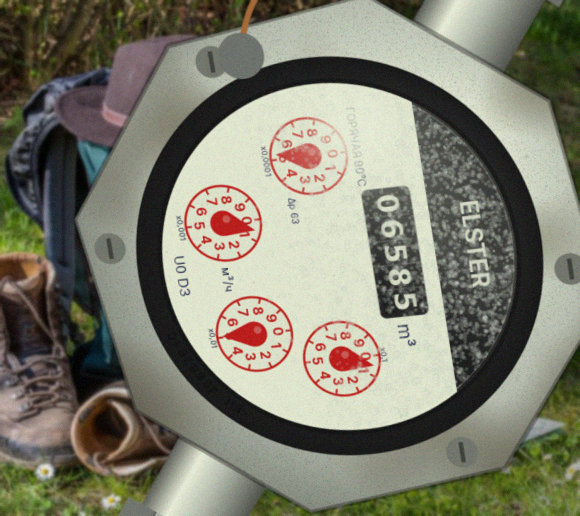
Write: 6585.0505 m³
